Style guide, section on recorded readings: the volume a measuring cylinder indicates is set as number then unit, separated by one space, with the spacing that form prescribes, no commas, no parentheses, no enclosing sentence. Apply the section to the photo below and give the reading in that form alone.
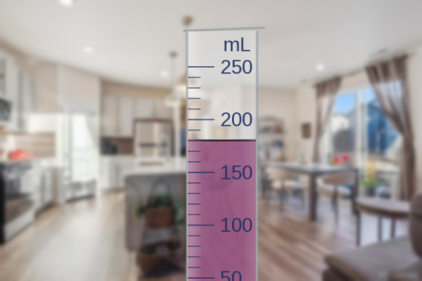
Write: 180 mL
